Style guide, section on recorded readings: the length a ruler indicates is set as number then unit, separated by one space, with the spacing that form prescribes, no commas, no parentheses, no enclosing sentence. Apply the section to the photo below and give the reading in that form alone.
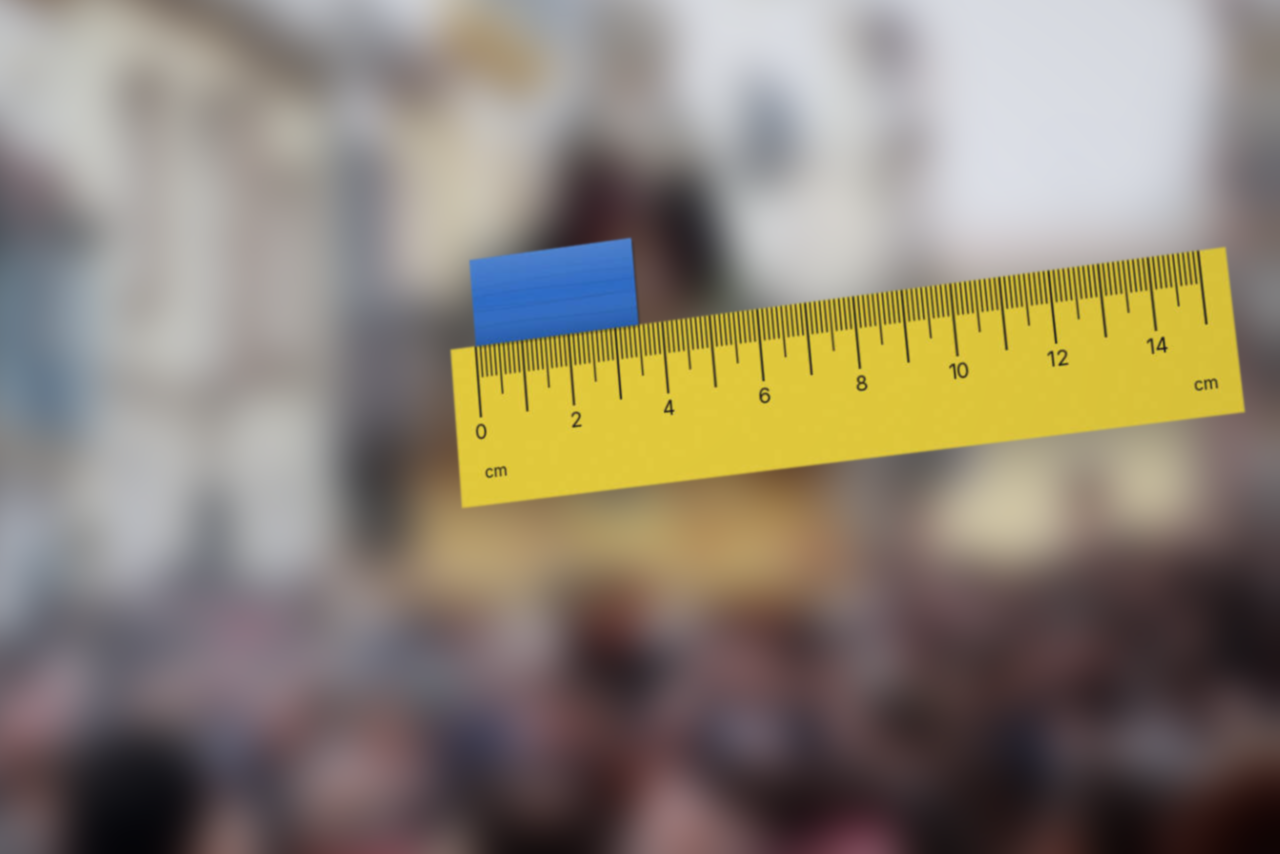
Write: 3.5 cm
